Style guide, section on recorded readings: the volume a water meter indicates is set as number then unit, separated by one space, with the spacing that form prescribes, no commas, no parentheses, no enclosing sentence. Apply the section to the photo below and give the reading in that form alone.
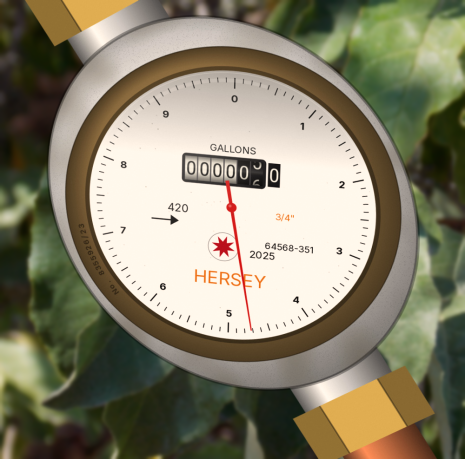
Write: 54.7 gal
